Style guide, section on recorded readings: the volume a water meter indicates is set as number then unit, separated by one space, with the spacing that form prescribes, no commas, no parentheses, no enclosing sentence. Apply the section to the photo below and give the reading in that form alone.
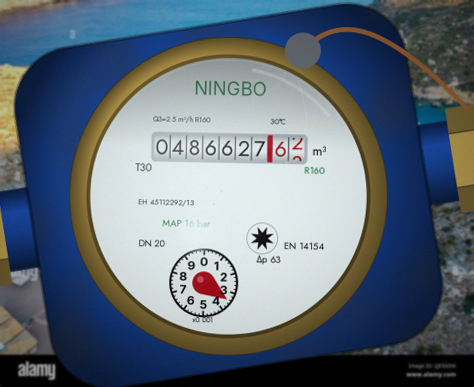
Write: 486627.623 m³
